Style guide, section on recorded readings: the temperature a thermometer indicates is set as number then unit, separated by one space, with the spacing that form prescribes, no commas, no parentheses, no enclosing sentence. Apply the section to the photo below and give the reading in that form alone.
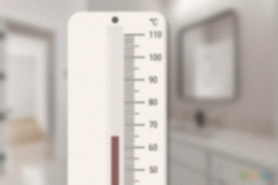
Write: 65 °C
